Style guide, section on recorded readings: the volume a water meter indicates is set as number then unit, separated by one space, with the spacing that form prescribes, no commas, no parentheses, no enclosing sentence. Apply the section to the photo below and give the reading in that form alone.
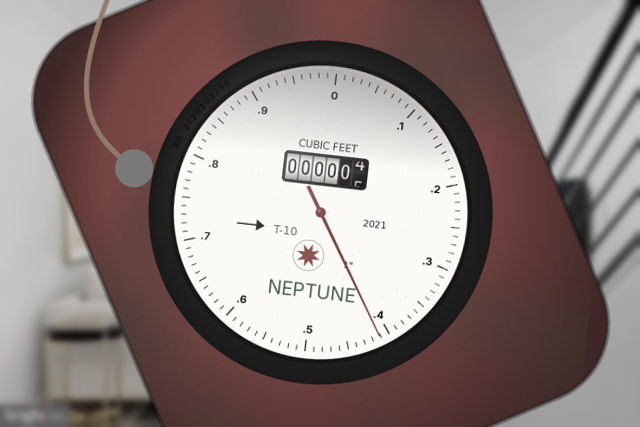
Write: 4.41 ft³
